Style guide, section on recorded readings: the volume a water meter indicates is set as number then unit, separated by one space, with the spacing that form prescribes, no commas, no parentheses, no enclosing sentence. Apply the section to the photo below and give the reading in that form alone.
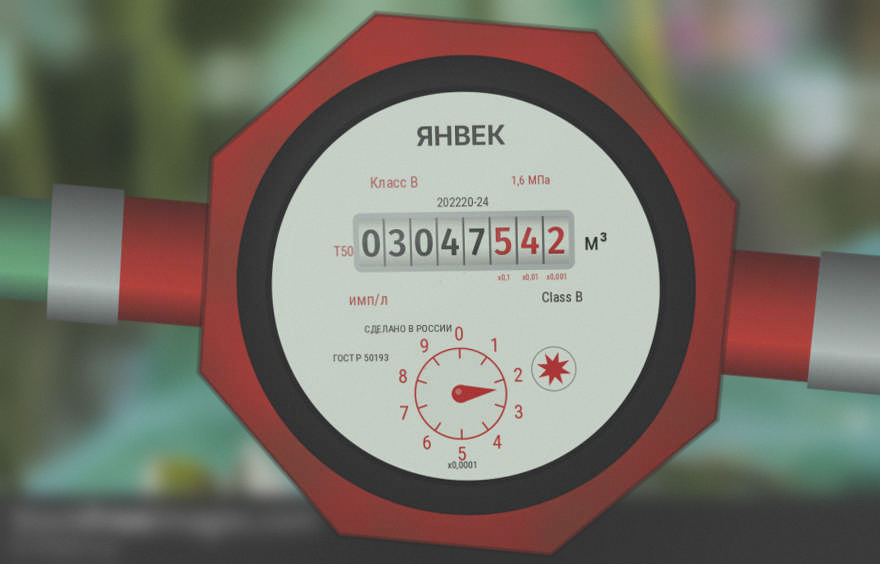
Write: 3047.5422 m³
